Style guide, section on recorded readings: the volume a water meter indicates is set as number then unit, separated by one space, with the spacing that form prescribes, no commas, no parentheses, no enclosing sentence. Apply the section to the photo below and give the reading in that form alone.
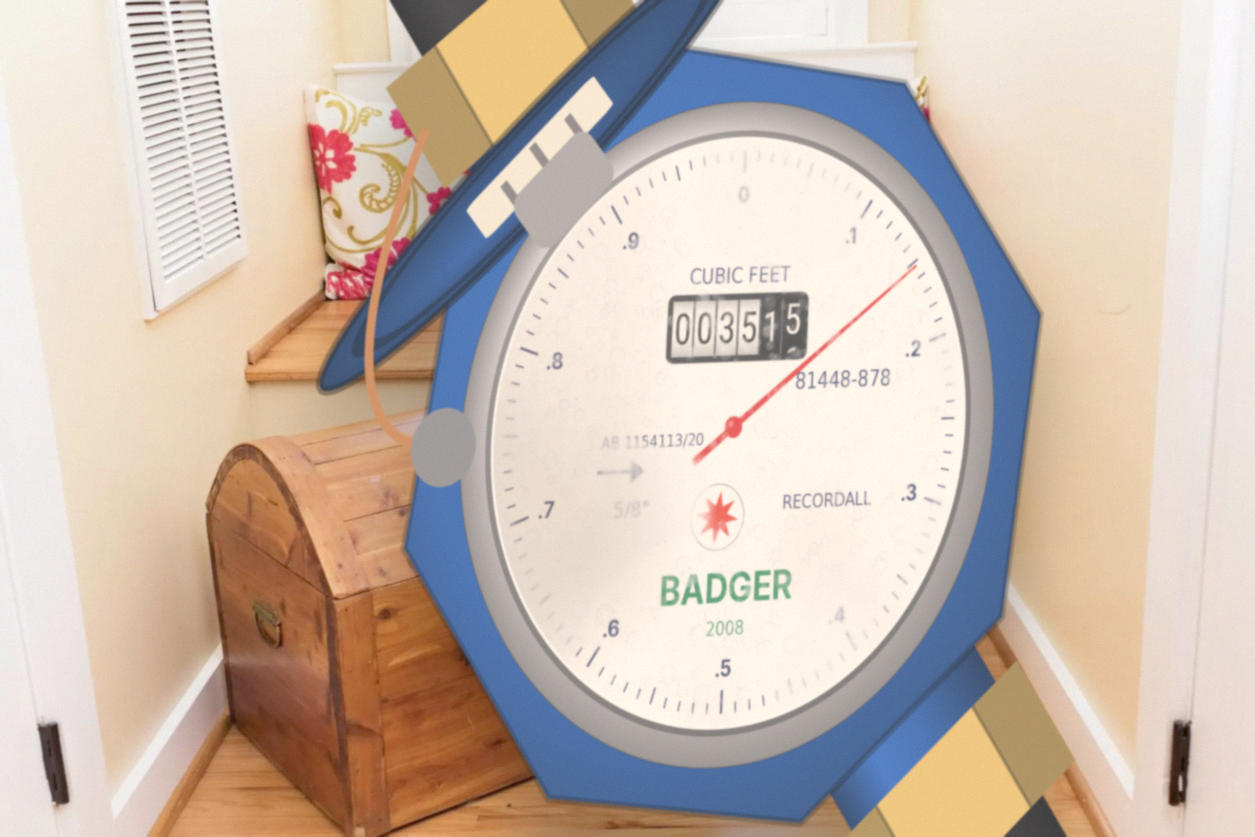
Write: 3515.15 ft³
